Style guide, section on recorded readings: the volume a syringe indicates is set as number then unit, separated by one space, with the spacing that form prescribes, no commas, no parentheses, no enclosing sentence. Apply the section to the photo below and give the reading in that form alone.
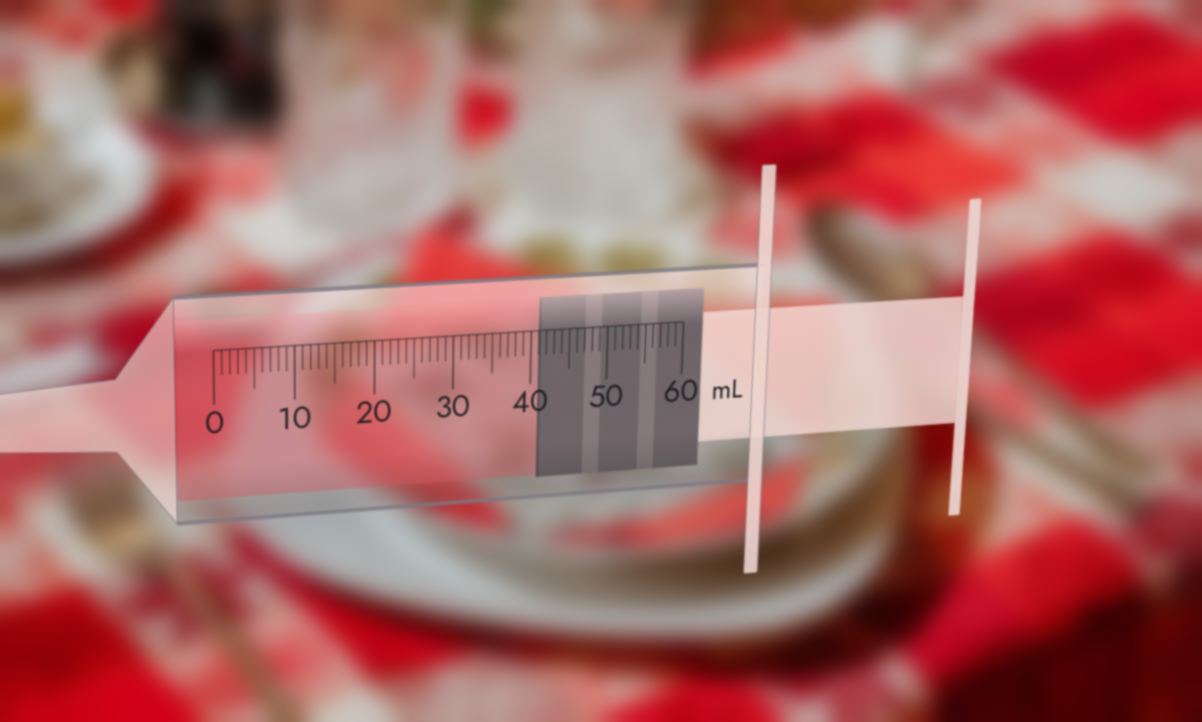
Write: 41 mL
